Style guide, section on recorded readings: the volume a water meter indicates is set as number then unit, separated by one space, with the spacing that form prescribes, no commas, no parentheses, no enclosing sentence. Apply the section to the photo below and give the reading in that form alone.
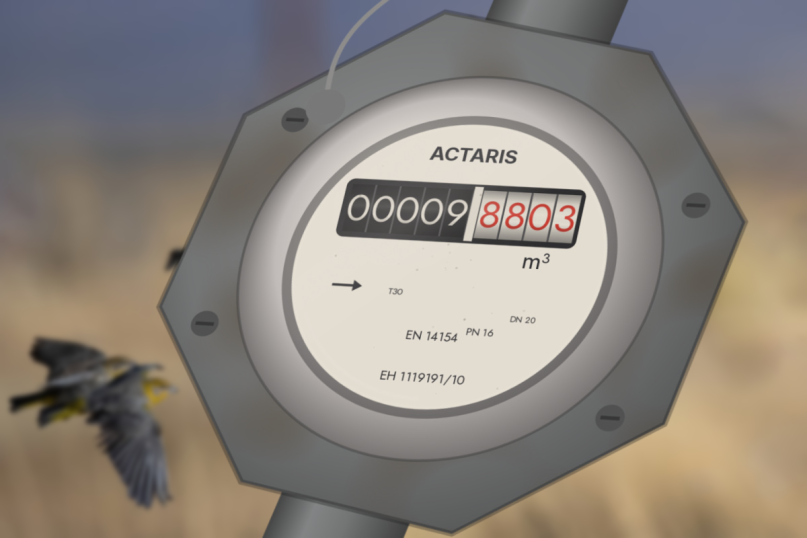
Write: 9.8803 m³
